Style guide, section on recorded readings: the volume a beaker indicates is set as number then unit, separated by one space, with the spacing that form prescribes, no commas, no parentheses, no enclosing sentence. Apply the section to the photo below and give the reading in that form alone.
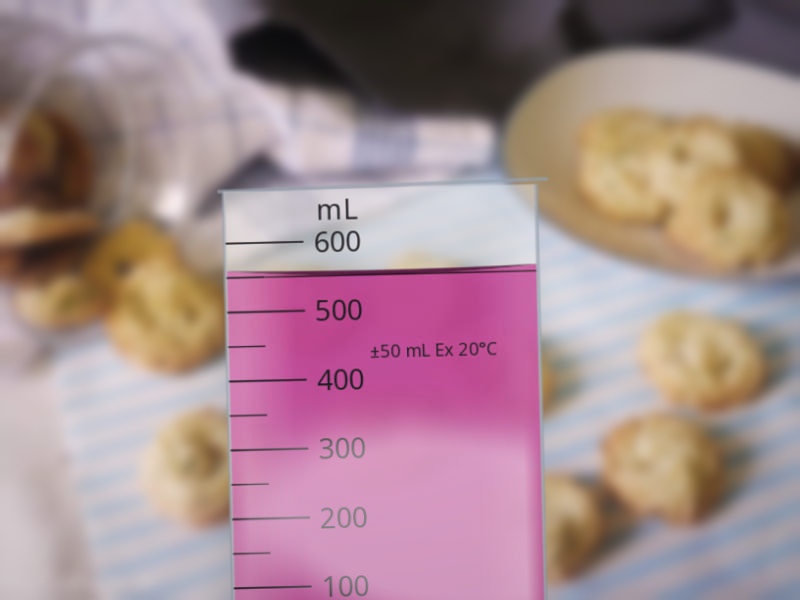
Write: 550 mL
